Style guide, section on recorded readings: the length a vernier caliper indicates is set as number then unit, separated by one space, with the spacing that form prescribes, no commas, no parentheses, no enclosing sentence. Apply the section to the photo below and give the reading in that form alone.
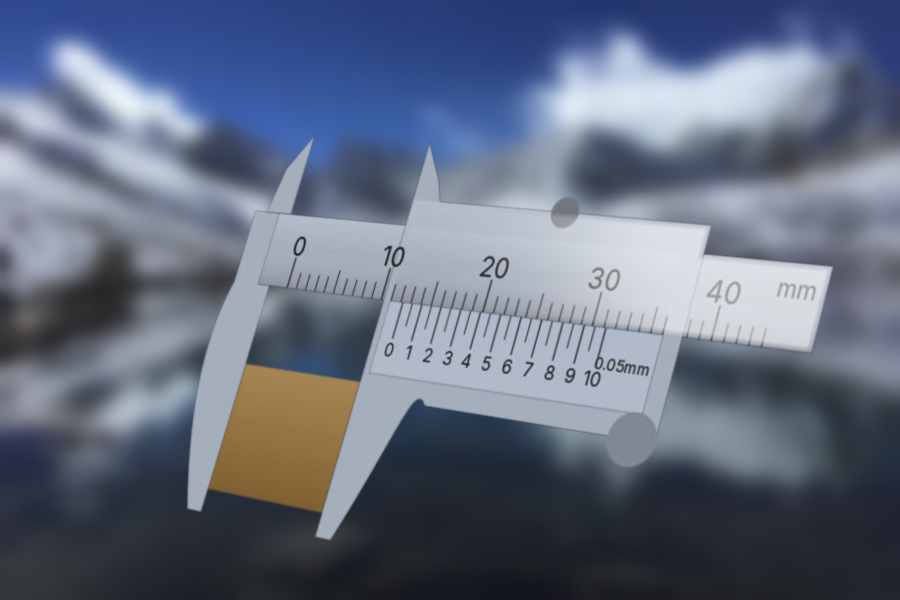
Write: 12.2 mm
